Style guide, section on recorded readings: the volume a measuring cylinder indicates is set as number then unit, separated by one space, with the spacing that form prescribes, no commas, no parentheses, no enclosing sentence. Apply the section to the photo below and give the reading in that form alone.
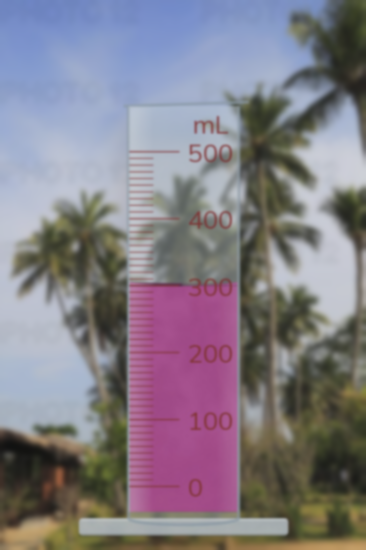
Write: 300 mL
